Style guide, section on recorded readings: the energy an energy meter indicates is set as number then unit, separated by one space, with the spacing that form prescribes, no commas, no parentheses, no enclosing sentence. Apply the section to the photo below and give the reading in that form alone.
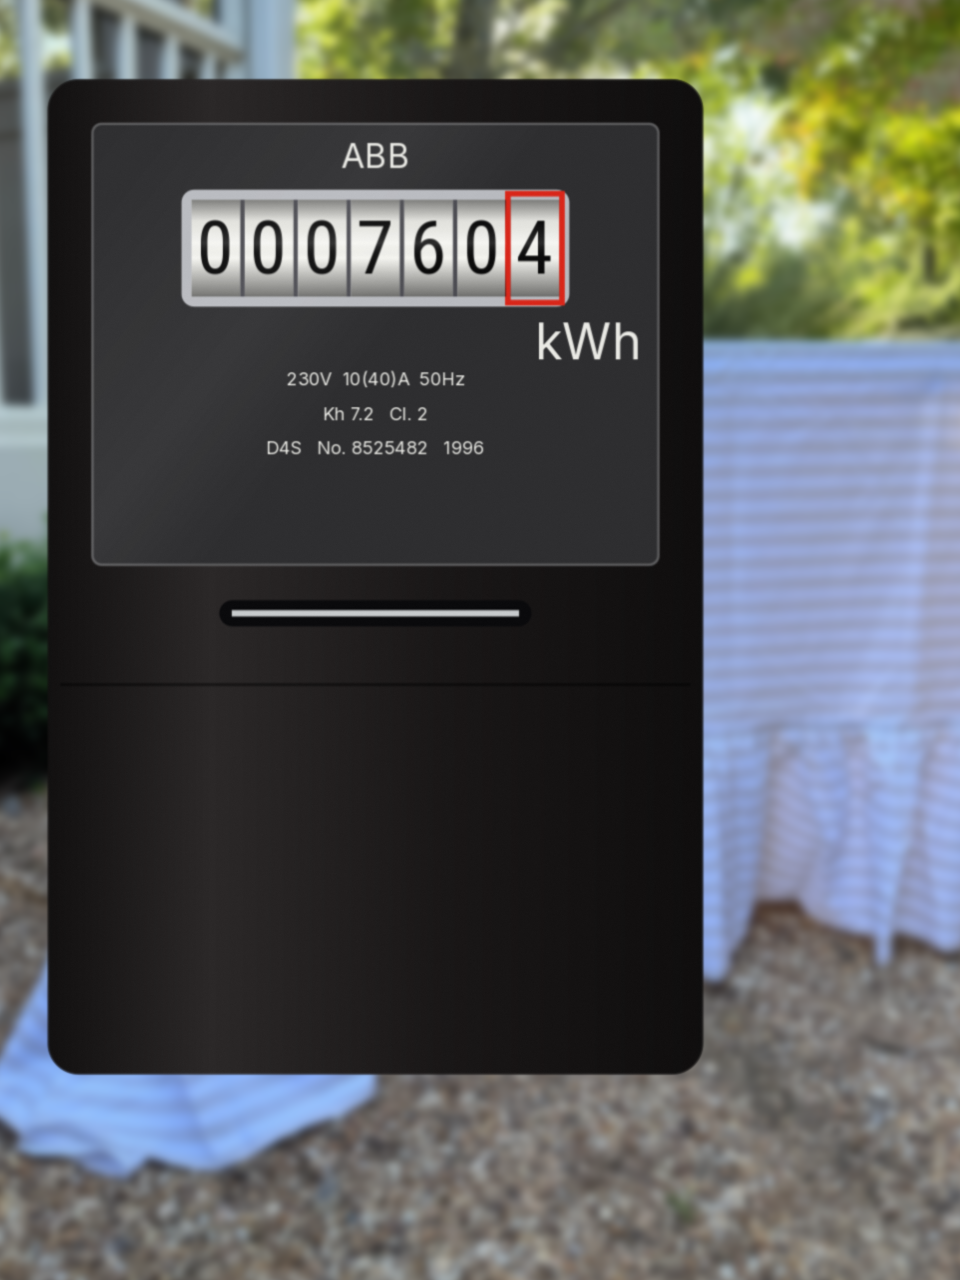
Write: 760.4 kWh
